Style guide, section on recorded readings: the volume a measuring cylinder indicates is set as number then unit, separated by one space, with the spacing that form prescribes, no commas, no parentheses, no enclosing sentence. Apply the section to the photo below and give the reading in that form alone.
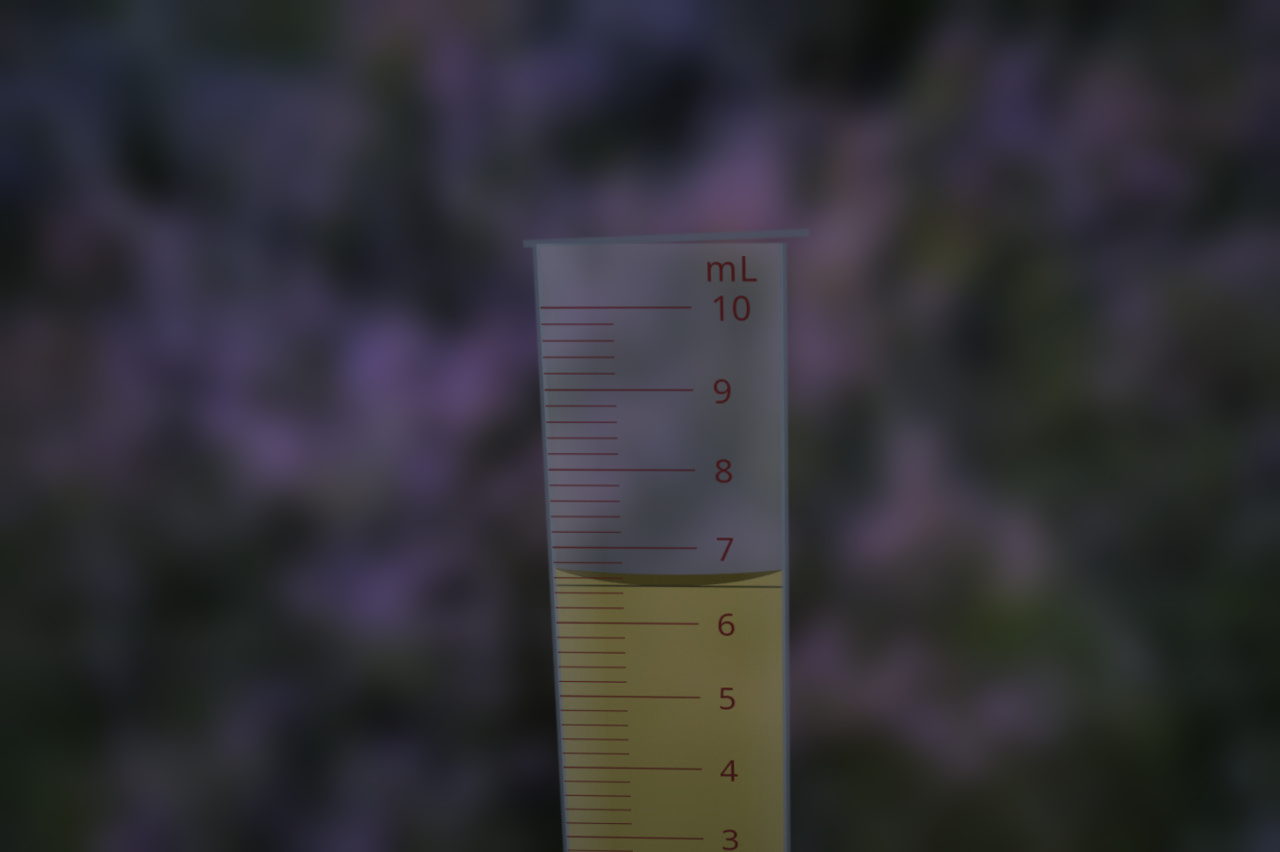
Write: 6.5 mL
